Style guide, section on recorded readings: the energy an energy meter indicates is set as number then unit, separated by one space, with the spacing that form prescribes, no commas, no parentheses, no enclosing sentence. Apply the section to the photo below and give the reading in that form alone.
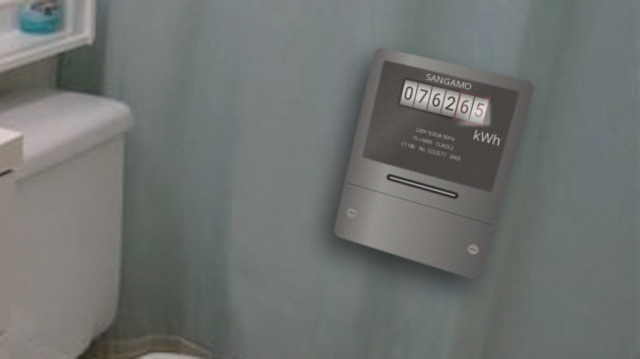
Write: 762.65 kWh
